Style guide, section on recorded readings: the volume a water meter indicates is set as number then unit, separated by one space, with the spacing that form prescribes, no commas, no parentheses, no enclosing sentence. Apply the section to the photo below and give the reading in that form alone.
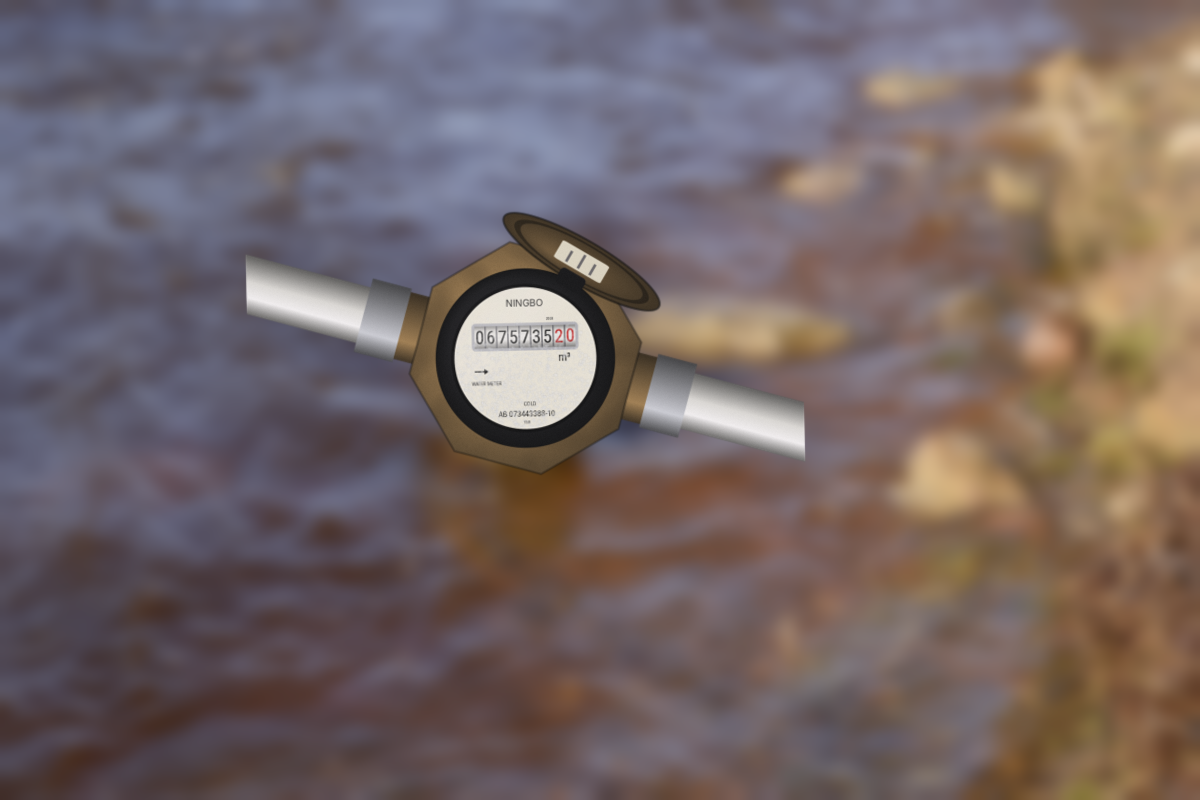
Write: 675735.20 m³
